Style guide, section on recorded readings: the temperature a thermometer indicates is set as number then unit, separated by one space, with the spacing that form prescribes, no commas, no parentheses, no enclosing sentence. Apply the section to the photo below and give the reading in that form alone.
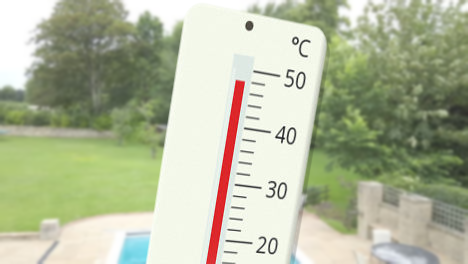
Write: 48 °C
